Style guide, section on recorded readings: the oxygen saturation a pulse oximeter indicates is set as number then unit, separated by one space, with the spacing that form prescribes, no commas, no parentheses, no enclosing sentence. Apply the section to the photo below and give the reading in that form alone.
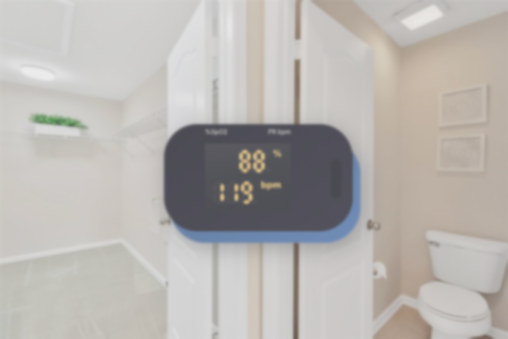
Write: 88 %
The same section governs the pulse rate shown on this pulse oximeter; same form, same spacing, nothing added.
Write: 119 bpm
